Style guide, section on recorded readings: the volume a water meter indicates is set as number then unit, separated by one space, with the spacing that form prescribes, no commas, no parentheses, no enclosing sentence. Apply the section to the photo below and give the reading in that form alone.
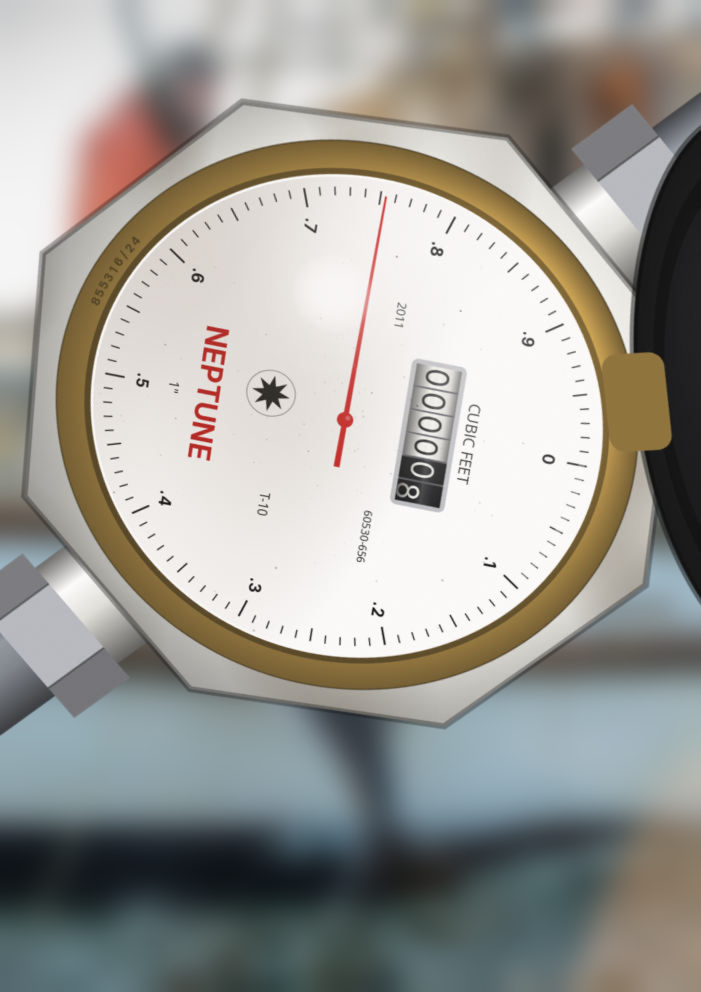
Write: 7.75 ft³
